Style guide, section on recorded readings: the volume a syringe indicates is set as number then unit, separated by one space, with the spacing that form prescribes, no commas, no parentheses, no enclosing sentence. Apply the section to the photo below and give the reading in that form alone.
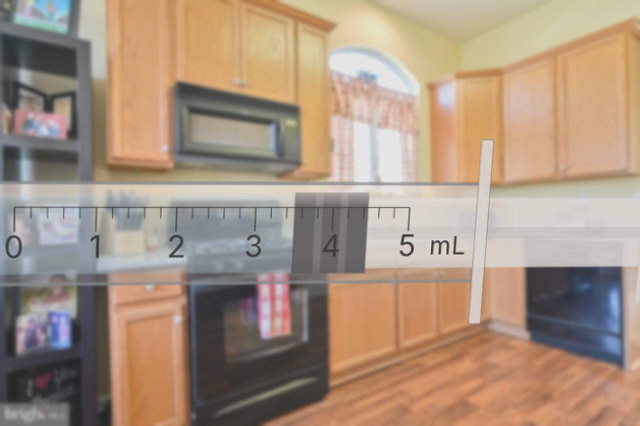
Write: 3.5 mL
